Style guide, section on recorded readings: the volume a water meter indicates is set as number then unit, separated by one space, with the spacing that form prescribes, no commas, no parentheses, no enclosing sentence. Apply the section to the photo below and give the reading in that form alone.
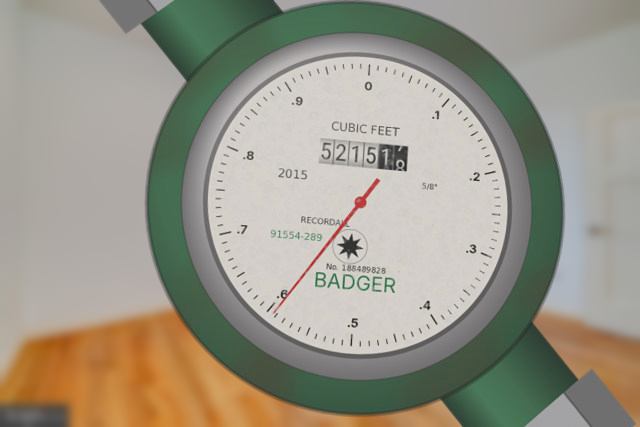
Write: 521517.59 ft³
